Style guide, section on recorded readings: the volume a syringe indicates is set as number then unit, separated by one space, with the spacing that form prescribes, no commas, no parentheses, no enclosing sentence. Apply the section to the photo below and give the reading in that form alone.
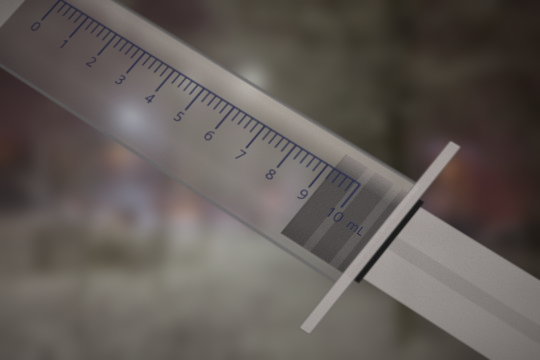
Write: 9.2 mL
